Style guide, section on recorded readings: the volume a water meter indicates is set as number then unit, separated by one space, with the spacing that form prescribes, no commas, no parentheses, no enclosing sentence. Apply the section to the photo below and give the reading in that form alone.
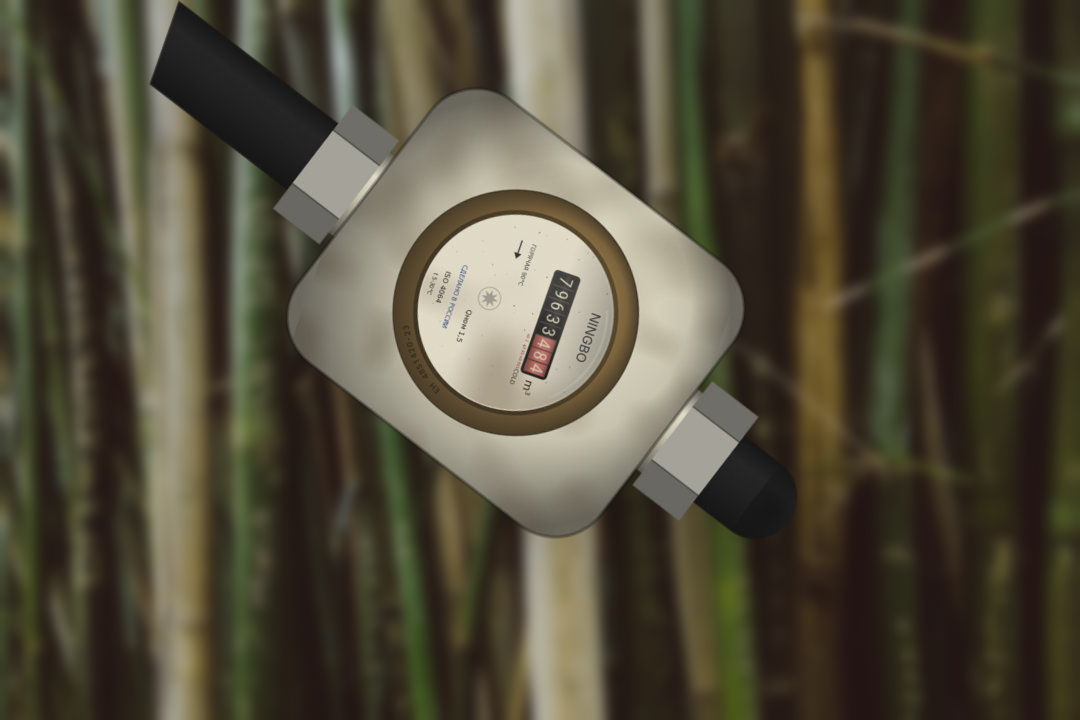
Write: 79633.484 m³
